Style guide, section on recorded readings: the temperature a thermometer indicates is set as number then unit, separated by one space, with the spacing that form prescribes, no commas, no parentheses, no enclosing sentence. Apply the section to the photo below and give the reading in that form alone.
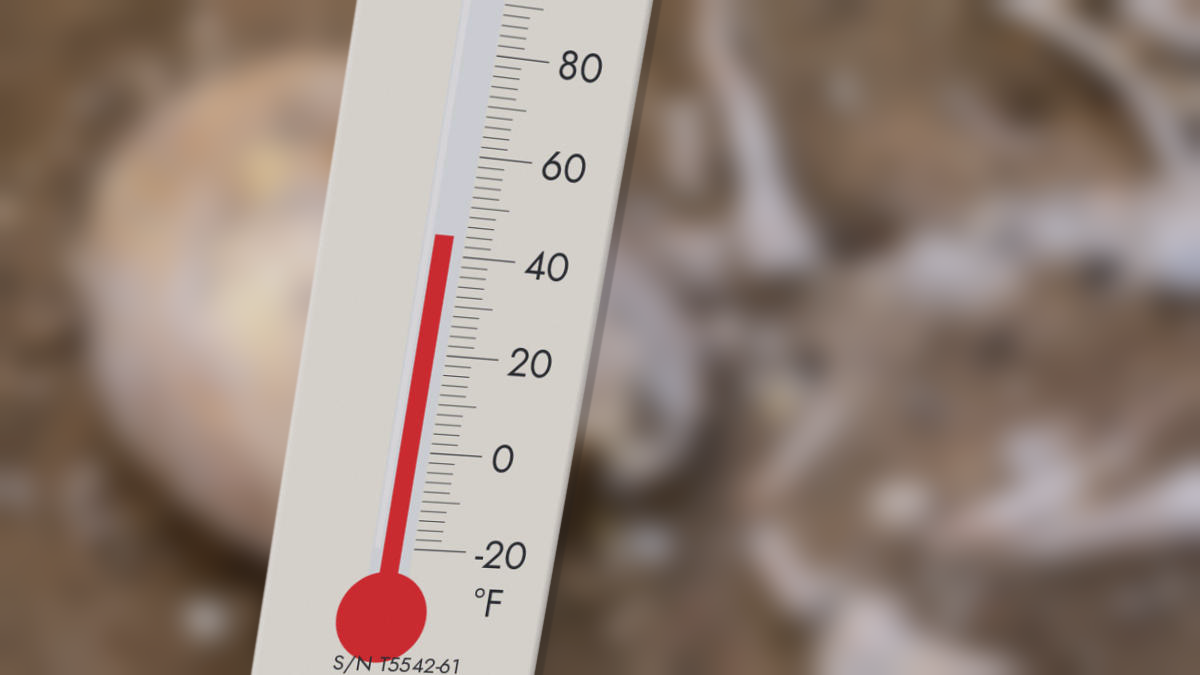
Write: 44 °F
